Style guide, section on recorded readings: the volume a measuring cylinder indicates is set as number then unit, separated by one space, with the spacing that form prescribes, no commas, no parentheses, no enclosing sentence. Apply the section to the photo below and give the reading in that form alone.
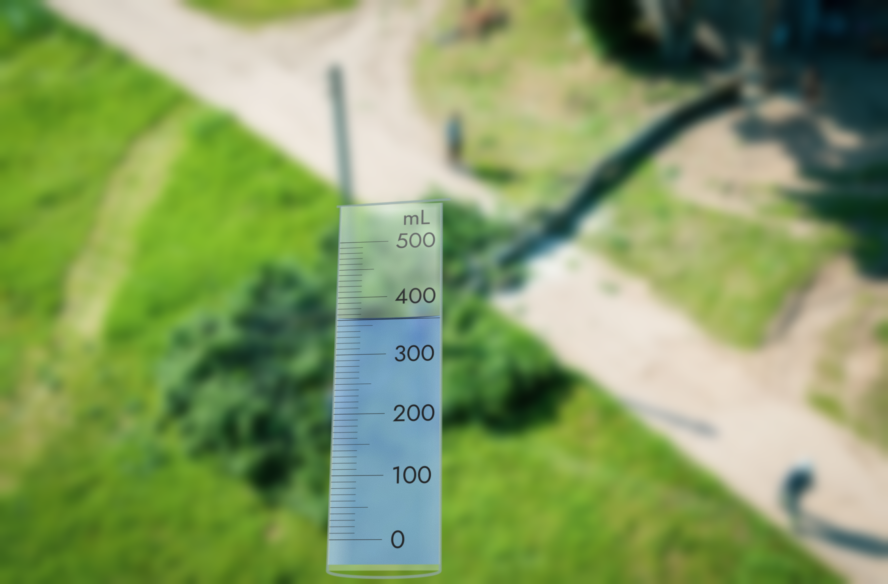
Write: 360 mL
